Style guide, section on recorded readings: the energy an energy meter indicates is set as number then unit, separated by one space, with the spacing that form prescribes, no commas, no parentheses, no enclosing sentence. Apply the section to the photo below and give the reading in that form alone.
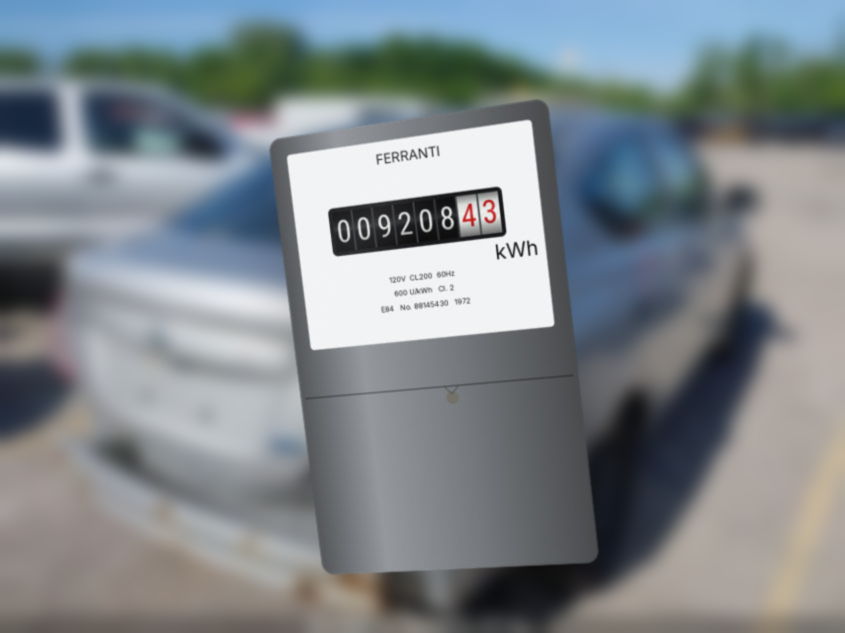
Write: 9208.43 kWh
